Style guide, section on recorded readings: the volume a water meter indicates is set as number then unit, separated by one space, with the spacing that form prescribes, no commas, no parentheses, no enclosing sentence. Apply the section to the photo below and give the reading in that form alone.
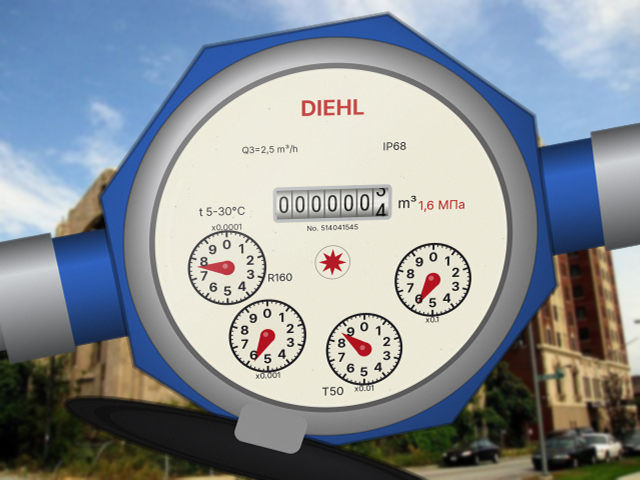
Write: 3.5857 m³
